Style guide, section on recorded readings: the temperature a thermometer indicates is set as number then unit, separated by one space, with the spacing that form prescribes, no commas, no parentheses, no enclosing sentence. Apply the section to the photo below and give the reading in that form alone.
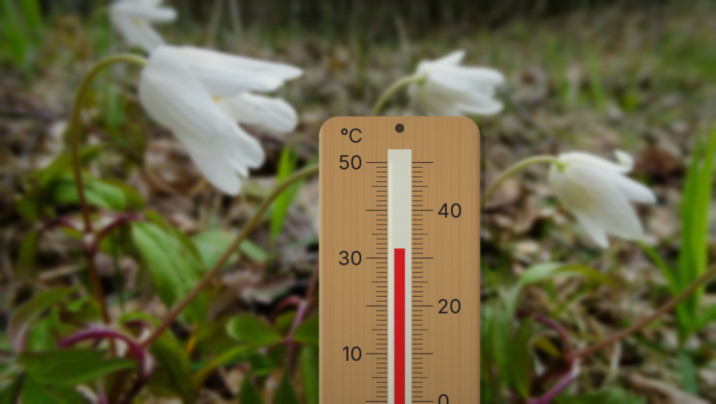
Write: 32 °C
